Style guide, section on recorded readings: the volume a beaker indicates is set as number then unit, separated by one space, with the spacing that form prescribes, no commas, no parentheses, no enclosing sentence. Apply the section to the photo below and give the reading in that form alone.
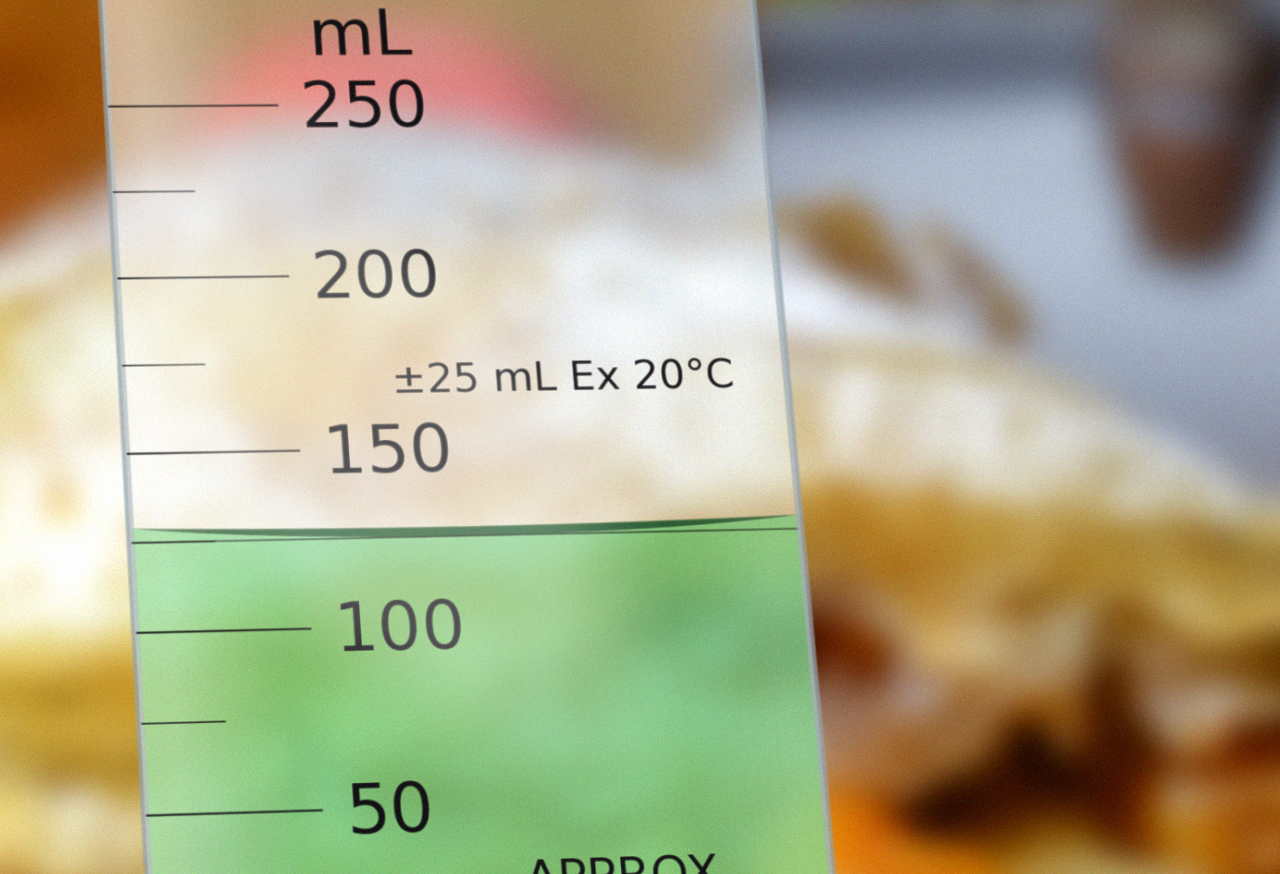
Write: 125 mL
